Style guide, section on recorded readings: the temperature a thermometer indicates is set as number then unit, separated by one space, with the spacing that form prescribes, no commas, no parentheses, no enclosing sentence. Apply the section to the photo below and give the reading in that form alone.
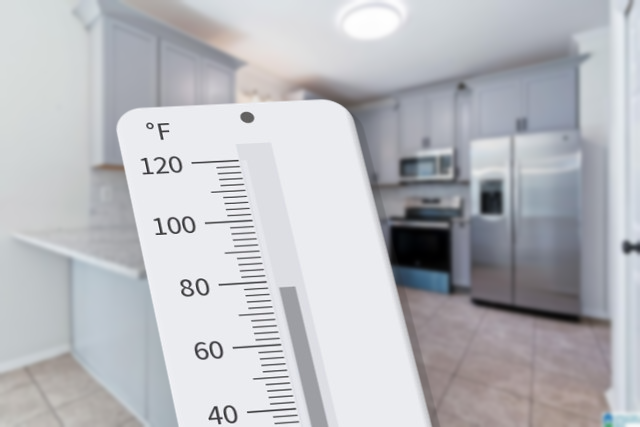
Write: 78 °F
